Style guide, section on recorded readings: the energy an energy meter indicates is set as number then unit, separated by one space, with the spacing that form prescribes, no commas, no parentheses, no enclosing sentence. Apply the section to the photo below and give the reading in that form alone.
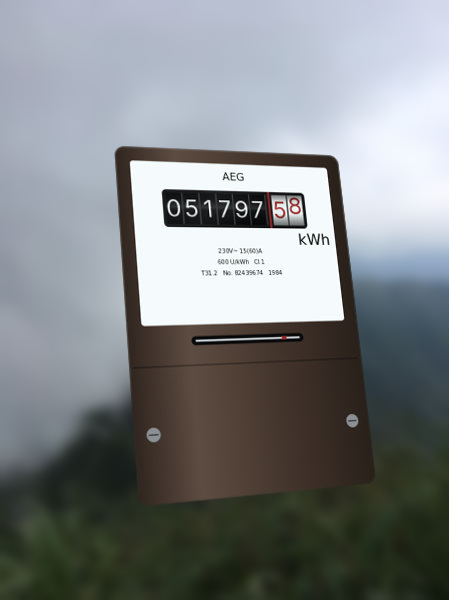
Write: 51797.58 kWh
